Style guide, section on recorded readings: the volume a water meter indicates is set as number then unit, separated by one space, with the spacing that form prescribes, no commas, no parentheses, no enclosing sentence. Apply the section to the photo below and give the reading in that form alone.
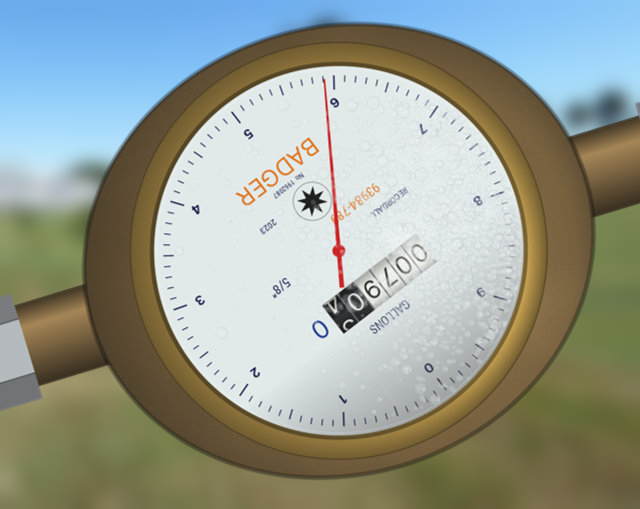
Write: 79035.9 gal
